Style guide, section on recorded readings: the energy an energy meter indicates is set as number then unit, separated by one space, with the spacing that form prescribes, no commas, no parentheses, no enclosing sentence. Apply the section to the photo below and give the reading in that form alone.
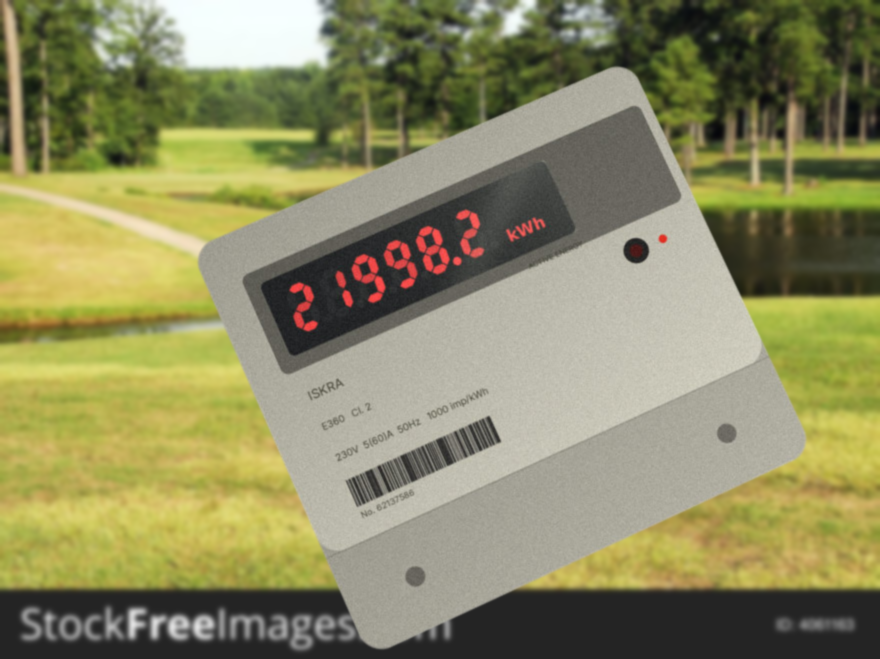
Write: 21998.2 kWh
